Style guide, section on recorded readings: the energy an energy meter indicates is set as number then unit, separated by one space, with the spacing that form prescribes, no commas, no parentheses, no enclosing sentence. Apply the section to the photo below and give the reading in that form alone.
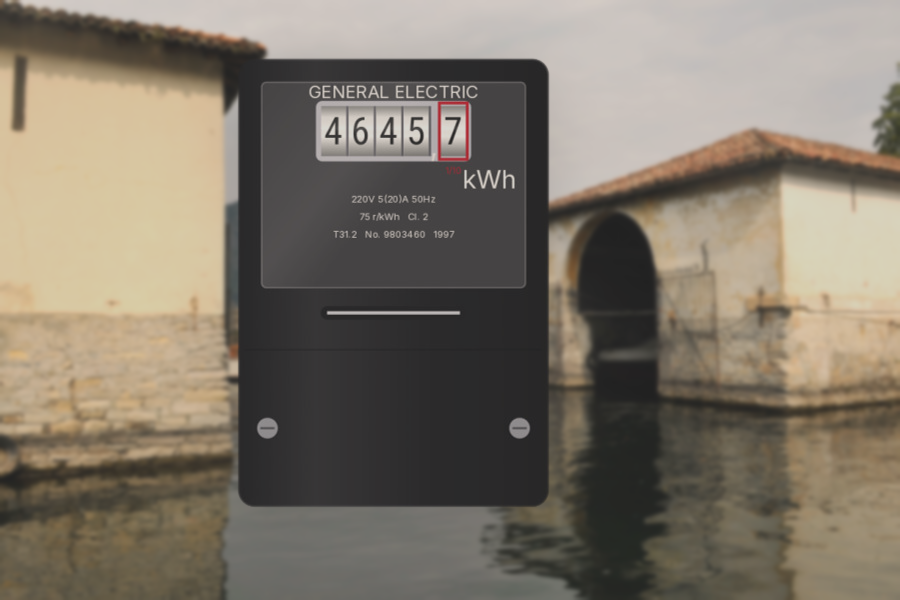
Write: 4645.7 kWh
